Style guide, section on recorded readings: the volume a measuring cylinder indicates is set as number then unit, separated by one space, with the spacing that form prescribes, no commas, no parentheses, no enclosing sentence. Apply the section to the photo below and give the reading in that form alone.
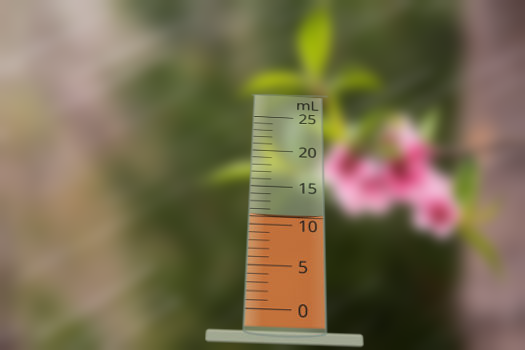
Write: 11 mL
